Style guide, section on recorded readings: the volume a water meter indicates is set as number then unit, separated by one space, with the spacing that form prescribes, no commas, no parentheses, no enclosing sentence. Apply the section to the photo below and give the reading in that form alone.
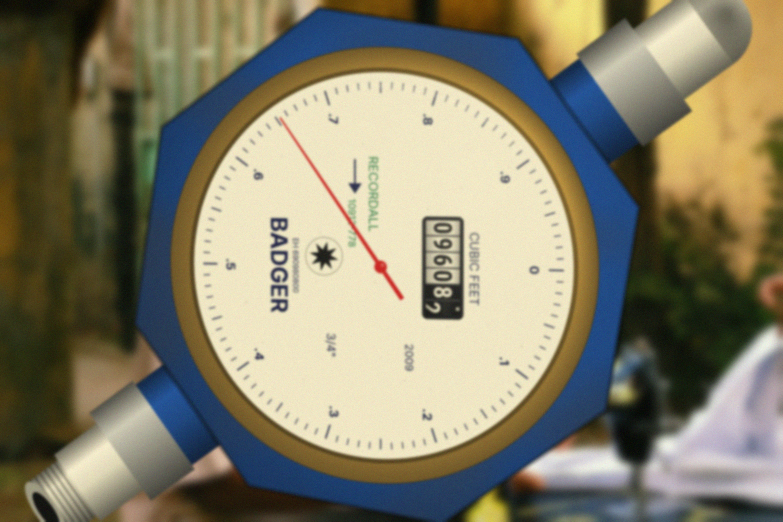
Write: 96081.65 ft³
